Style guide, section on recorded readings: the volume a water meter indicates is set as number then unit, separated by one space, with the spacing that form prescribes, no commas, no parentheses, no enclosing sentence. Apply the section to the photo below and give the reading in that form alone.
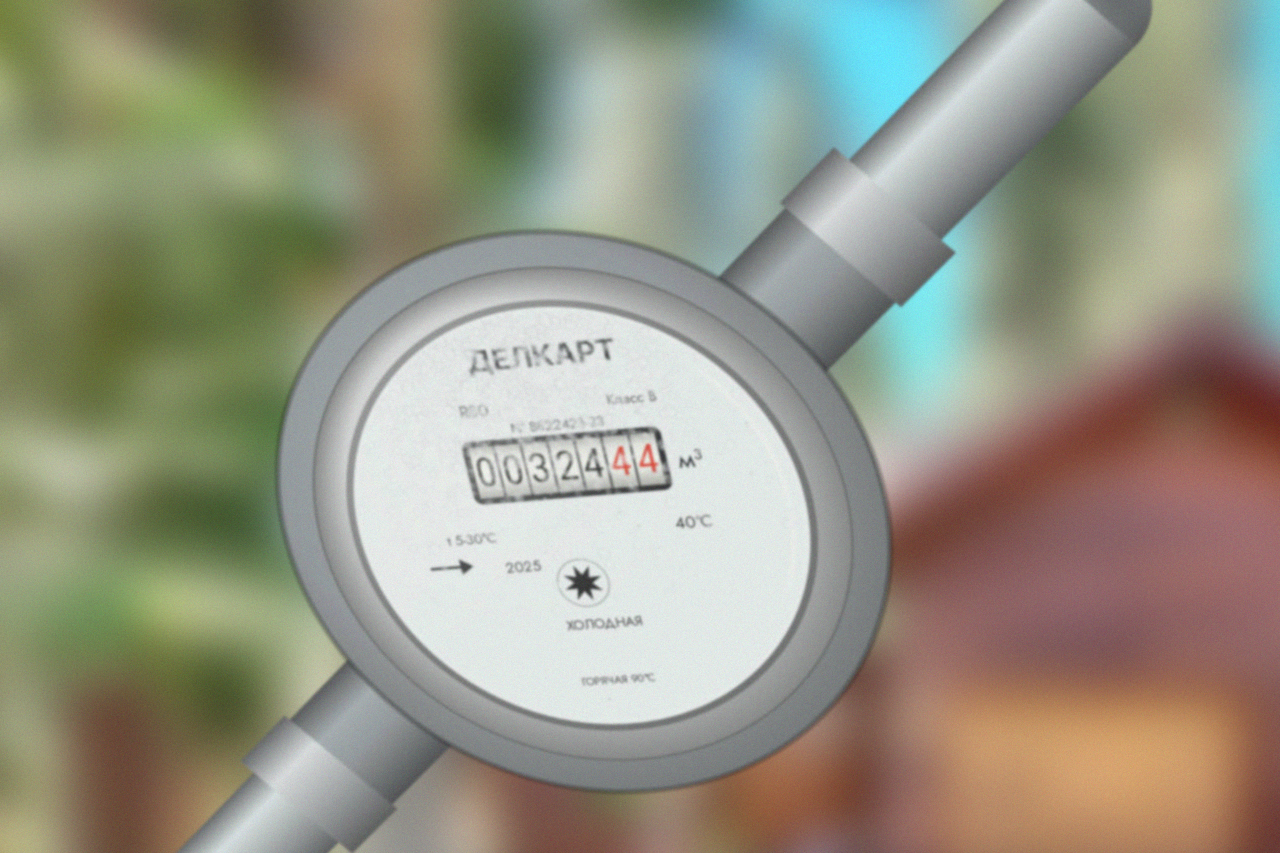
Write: 324.44 m³
